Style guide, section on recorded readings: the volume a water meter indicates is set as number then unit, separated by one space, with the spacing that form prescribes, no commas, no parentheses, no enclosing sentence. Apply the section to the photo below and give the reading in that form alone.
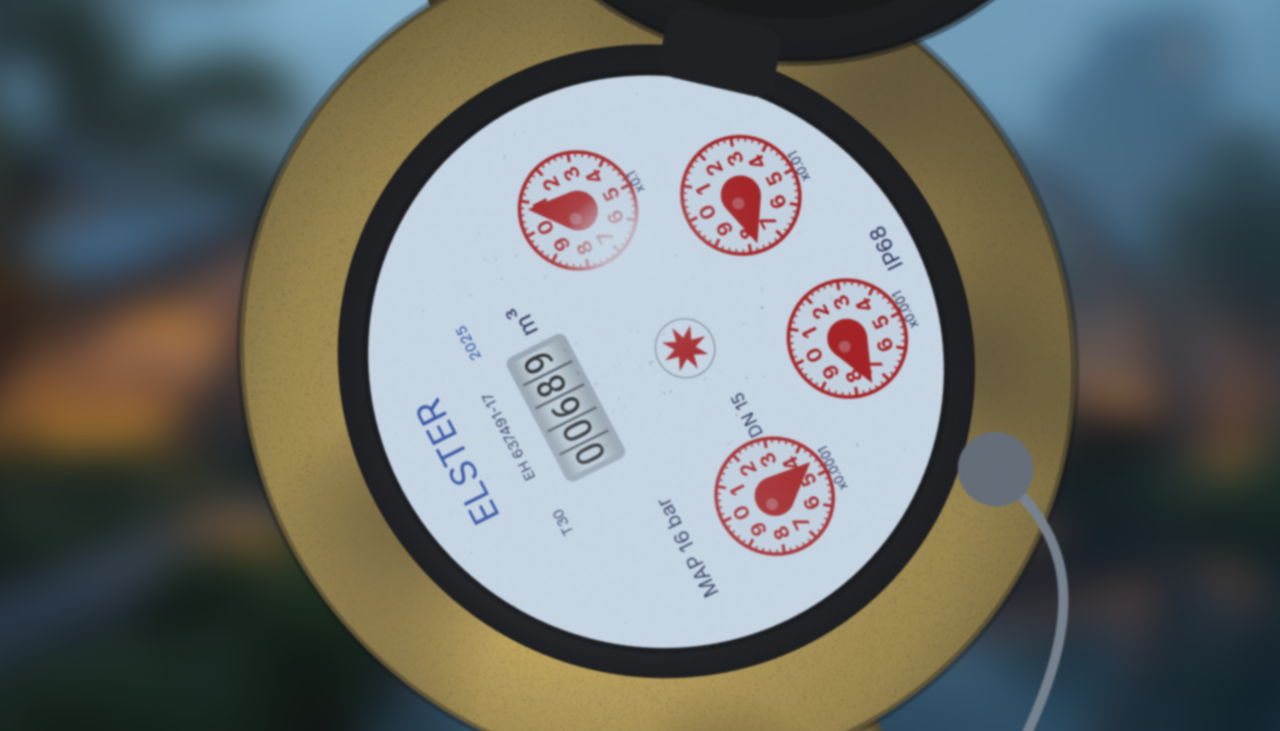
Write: 689.0774 m³
